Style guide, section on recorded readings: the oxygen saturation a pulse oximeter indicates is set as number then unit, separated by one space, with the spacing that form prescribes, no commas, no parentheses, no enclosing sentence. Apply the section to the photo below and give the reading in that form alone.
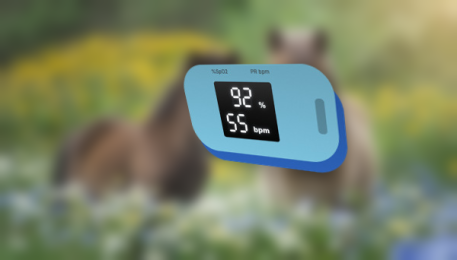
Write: 92 %
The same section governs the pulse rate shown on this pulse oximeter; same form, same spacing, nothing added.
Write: 55 bpm
